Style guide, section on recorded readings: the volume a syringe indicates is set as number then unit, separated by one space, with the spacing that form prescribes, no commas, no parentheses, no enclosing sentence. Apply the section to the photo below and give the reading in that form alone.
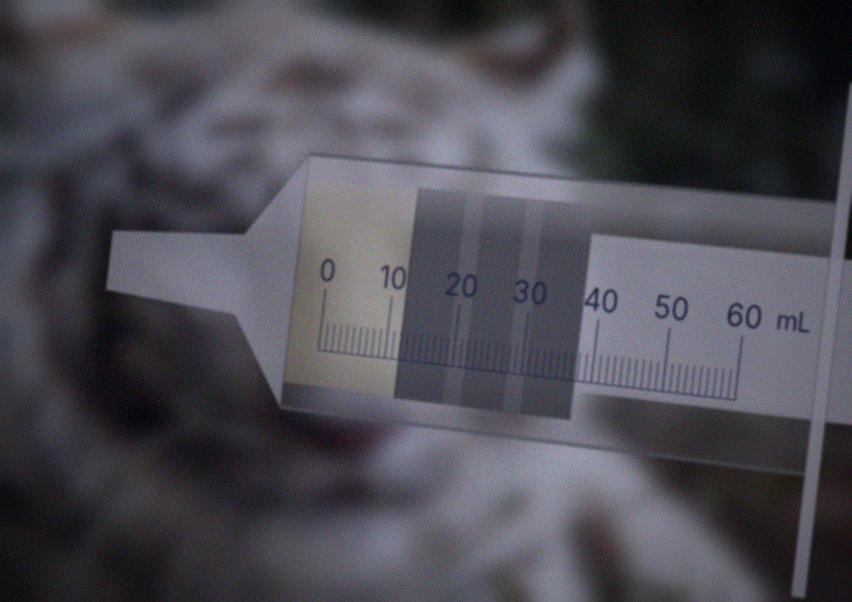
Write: 12 mL
